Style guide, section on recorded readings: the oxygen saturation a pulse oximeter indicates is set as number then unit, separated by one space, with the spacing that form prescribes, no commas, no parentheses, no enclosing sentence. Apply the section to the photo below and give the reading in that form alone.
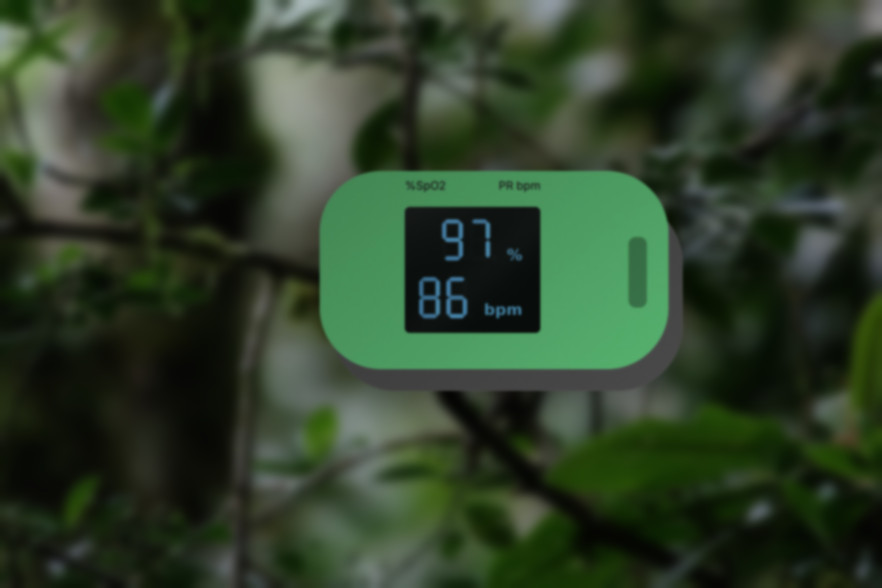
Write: 97 %
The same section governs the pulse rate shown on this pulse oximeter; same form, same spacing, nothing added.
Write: 86 bpm
